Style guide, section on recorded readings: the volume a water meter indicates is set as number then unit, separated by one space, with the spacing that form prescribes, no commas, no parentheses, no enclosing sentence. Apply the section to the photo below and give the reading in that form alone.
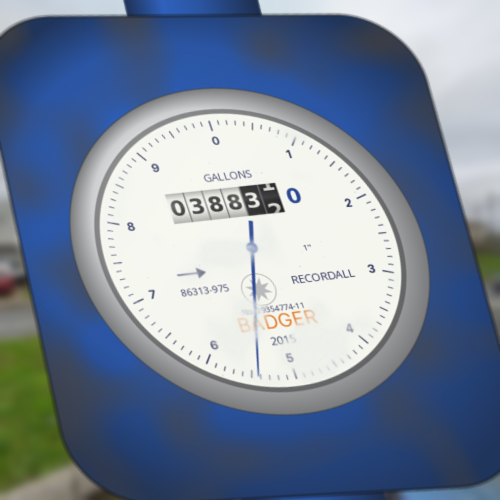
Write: 388315.4 gal
